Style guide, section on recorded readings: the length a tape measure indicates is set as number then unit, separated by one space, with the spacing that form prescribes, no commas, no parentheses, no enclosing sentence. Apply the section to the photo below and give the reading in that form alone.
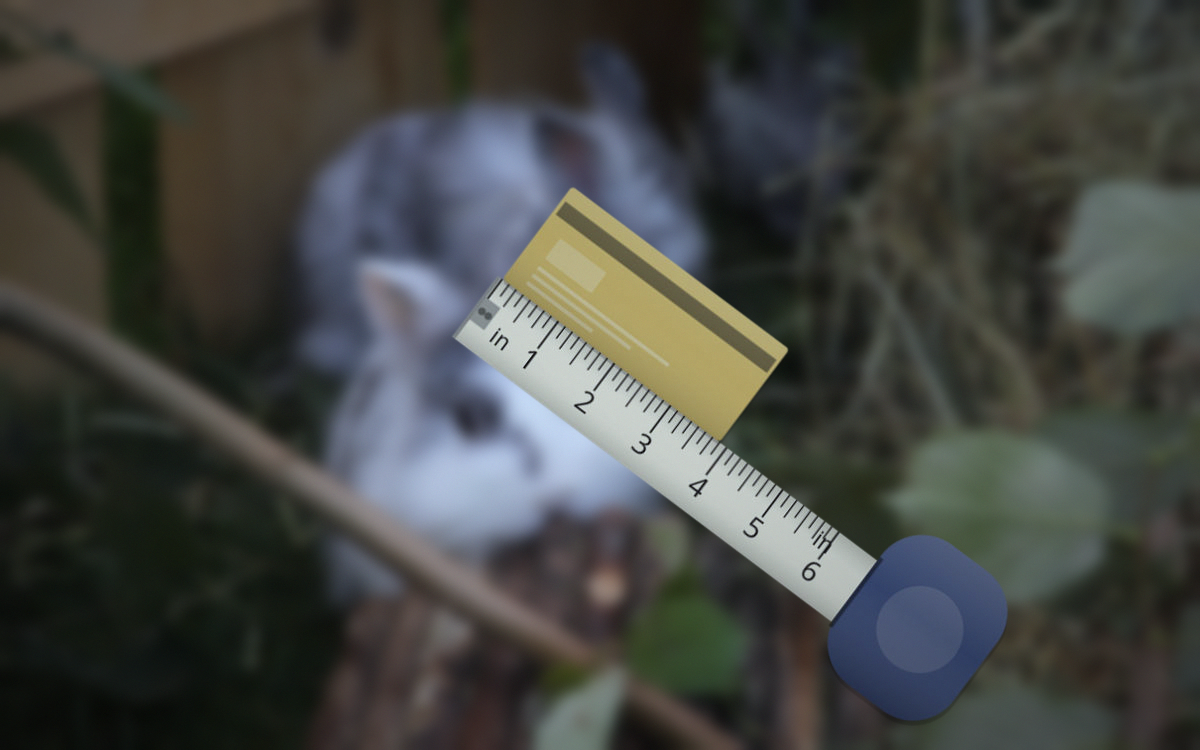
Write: 3.875 in
